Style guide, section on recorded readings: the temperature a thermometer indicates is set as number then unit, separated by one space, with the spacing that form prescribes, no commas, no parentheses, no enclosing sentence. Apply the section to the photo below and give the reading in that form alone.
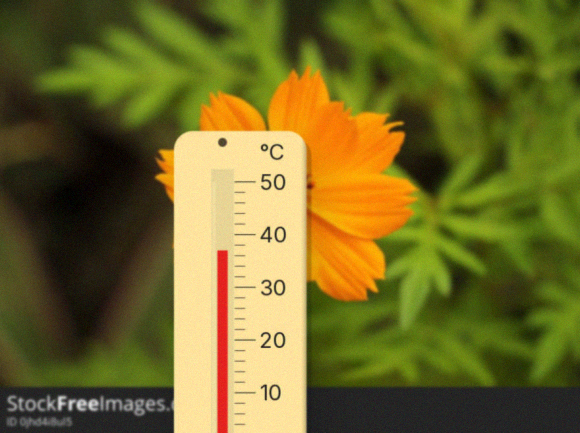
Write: 37 °C
